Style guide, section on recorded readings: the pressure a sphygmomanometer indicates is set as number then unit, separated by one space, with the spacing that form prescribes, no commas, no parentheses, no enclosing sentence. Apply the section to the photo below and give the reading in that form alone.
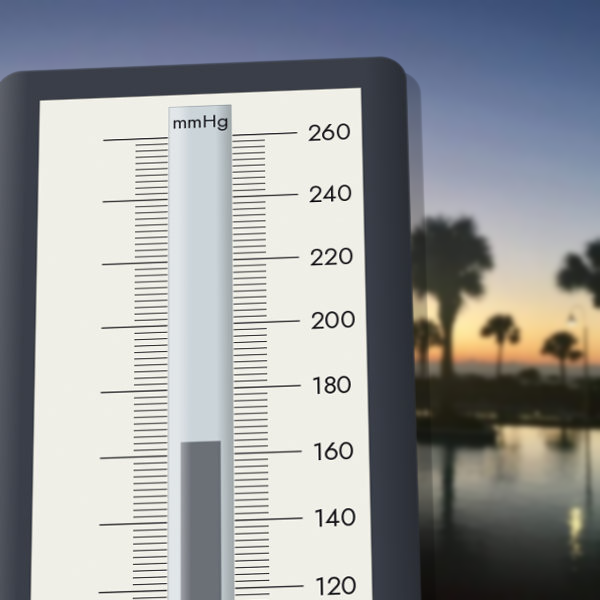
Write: 164 mmHg
